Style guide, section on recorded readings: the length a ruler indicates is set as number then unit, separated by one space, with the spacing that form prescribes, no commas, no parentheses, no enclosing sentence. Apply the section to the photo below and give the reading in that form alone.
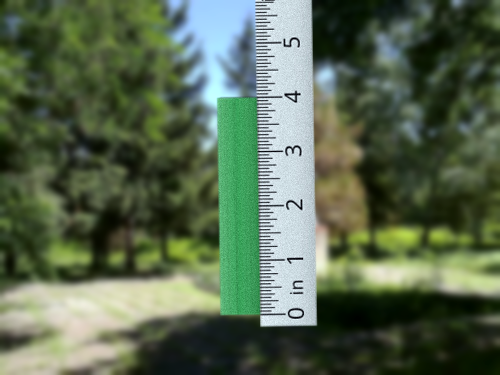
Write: 4 in
